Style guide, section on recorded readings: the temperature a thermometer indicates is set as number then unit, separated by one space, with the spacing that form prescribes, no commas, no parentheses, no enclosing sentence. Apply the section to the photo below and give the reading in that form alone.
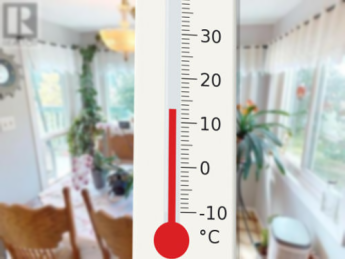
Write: 13 °C
